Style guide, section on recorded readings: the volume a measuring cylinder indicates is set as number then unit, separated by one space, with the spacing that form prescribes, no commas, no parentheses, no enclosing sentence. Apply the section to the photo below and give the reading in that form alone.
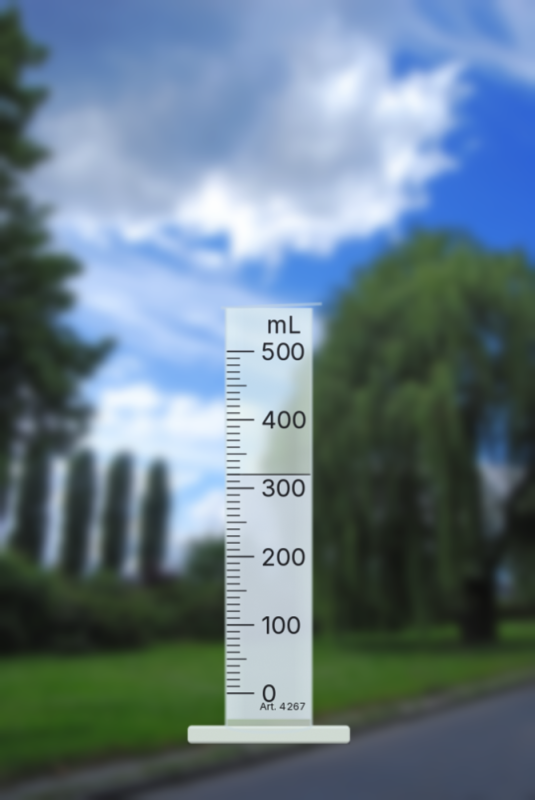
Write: 320 mL
